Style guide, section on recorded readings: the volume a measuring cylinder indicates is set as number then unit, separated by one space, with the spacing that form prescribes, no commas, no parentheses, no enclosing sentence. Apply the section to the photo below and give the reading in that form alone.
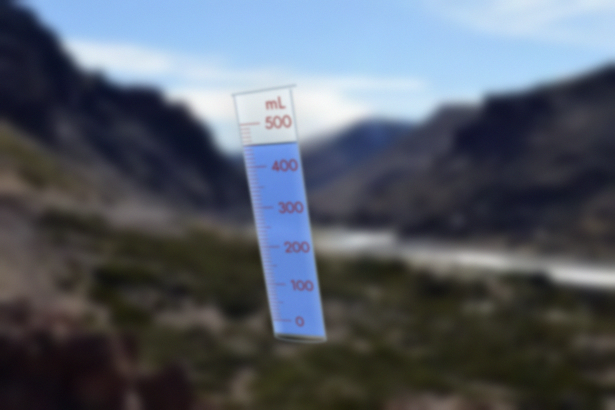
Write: 450 mL
